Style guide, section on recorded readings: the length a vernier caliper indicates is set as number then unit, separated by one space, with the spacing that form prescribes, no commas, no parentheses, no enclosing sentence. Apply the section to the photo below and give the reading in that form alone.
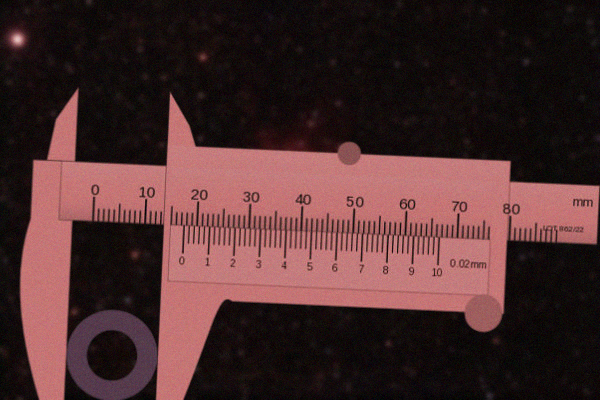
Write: 17.5 mm
